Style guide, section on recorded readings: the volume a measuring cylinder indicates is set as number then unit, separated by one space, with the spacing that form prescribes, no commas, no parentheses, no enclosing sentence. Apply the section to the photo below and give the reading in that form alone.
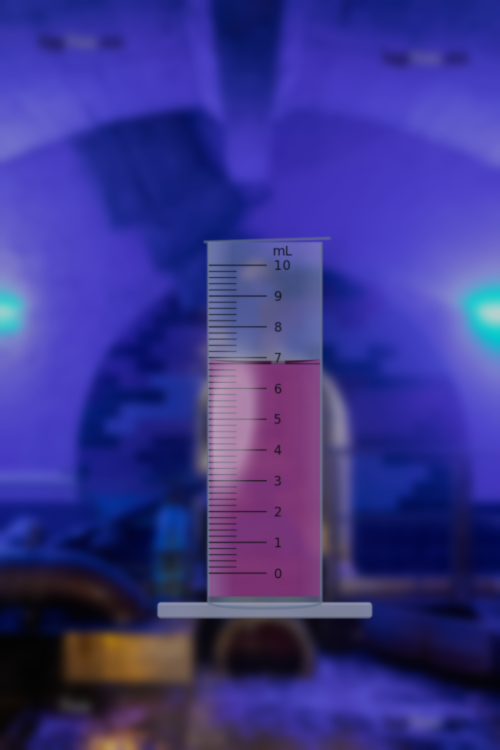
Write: 6.8 mL
